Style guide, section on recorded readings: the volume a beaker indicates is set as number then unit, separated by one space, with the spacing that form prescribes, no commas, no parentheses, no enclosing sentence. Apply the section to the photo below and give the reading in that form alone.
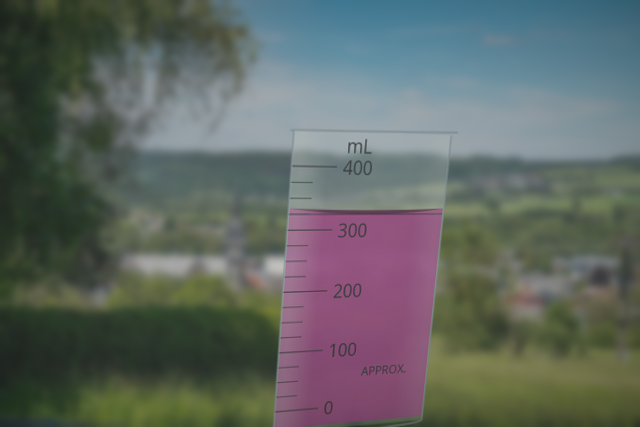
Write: 325 mL
